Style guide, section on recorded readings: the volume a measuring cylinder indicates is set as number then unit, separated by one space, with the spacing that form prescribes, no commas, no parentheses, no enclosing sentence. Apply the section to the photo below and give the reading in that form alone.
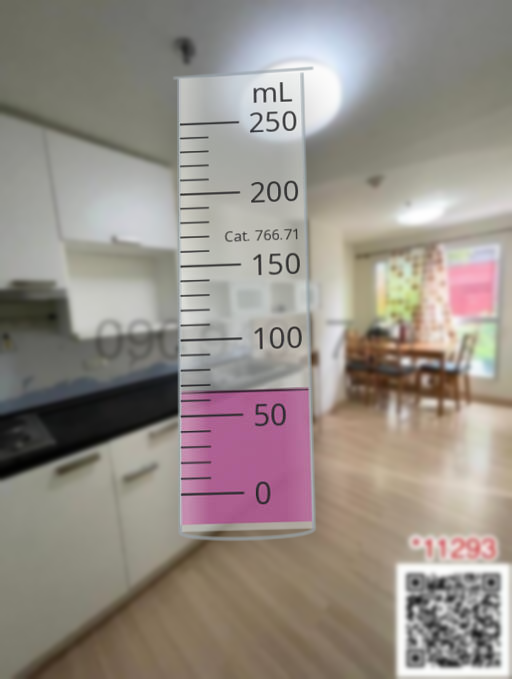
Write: 65 mL
